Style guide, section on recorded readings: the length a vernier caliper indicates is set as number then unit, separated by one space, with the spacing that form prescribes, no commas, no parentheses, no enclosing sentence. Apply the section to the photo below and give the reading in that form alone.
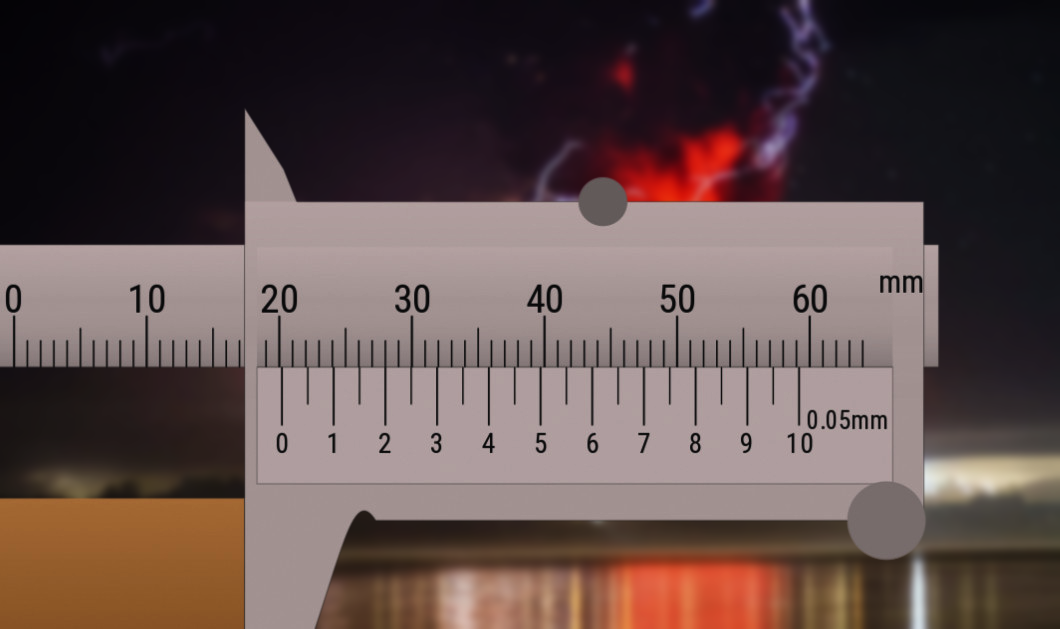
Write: 20.2 mm
